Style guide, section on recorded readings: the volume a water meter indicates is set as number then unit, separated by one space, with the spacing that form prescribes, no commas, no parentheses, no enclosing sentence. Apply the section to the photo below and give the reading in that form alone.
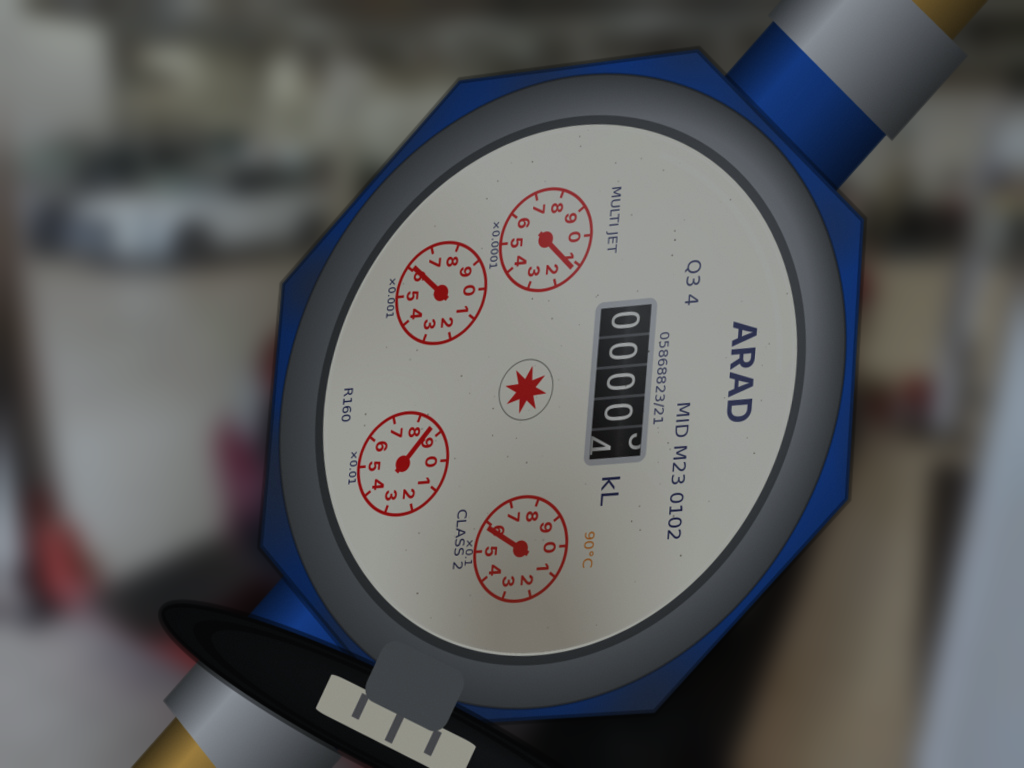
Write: 3.5861 kL
